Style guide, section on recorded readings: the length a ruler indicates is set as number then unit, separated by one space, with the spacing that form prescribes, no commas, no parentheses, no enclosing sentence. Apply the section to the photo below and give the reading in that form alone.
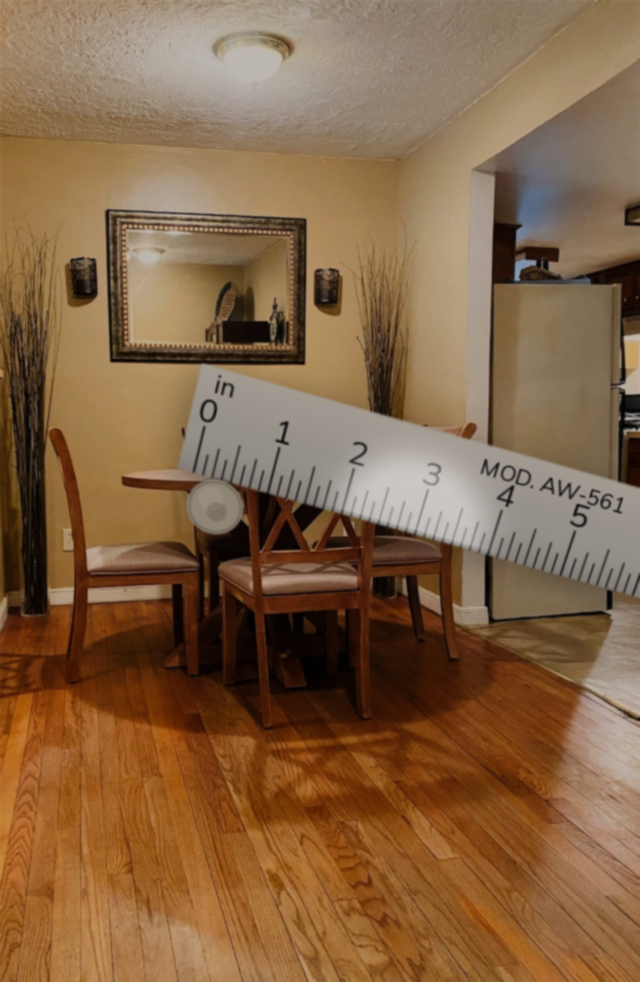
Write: 0.75 in
